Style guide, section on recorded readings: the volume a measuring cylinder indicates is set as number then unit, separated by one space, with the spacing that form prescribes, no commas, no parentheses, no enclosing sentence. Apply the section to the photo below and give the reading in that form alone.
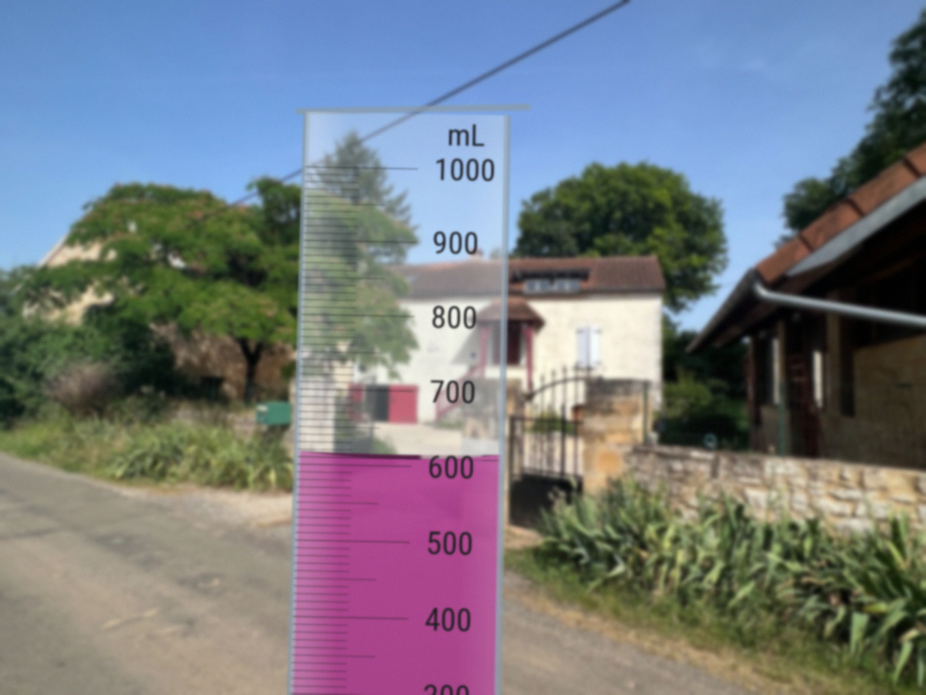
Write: 610 mL
